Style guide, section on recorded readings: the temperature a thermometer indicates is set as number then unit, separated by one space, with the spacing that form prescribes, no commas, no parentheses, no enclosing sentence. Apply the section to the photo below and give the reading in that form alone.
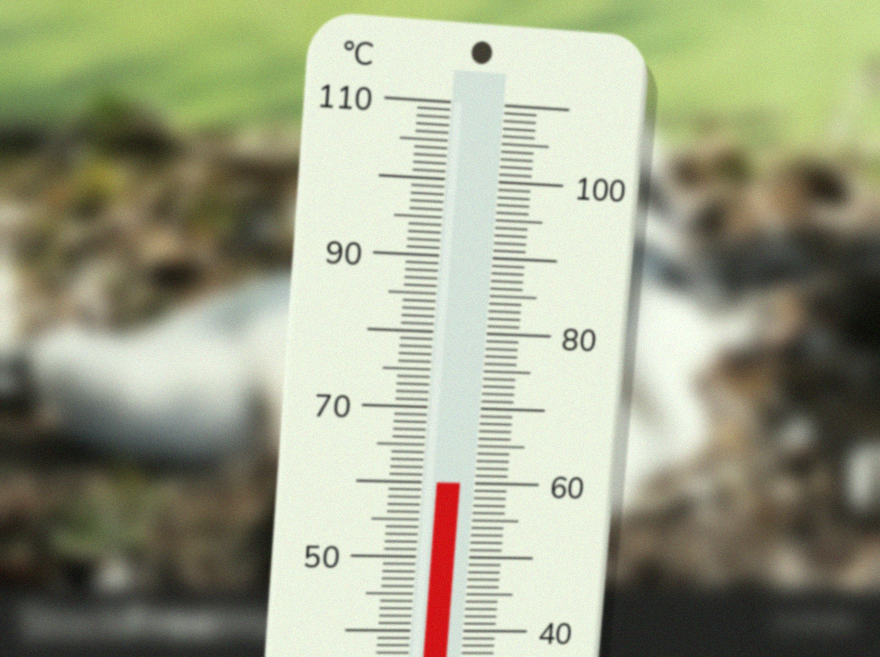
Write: 60 °C
